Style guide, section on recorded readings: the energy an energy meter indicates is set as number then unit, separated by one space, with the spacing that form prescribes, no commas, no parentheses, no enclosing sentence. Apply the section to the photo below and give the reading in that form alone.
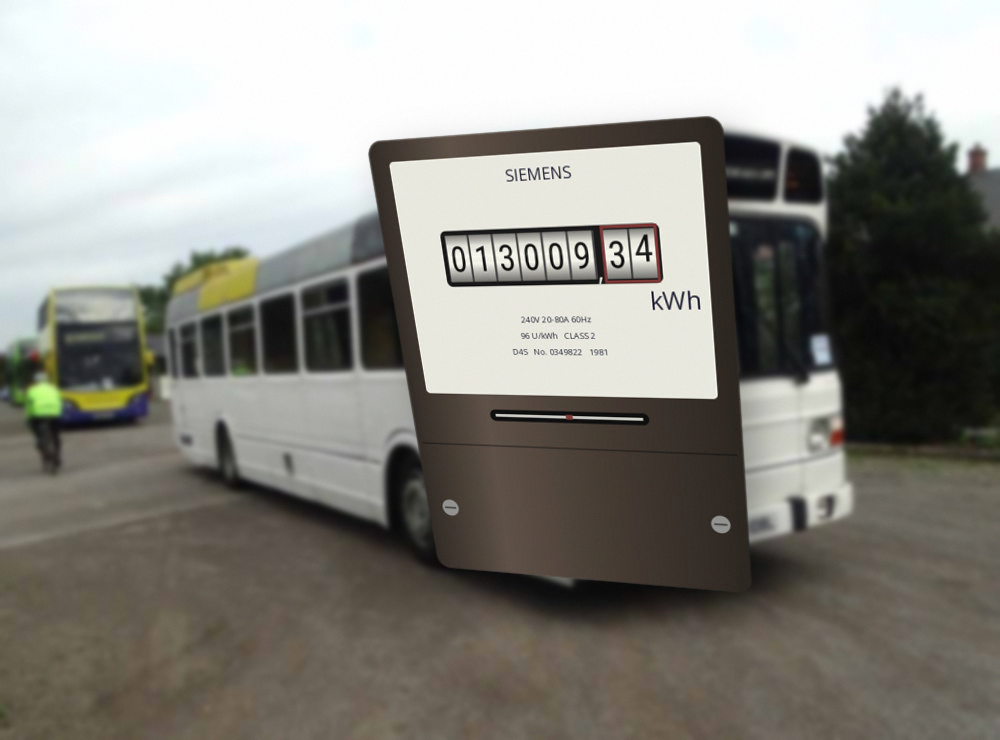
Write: 13009.34 kWh
